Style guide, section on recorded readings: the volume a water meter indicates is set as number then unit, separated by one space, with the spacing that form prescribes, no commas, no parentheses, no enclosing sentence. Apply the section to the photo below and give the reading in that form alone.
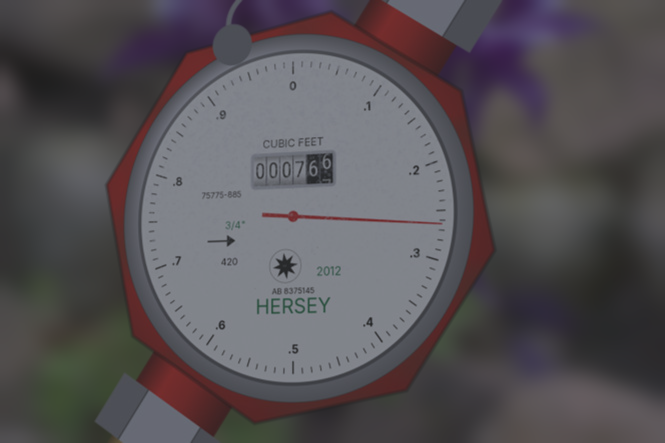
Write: 766.26 ft³
